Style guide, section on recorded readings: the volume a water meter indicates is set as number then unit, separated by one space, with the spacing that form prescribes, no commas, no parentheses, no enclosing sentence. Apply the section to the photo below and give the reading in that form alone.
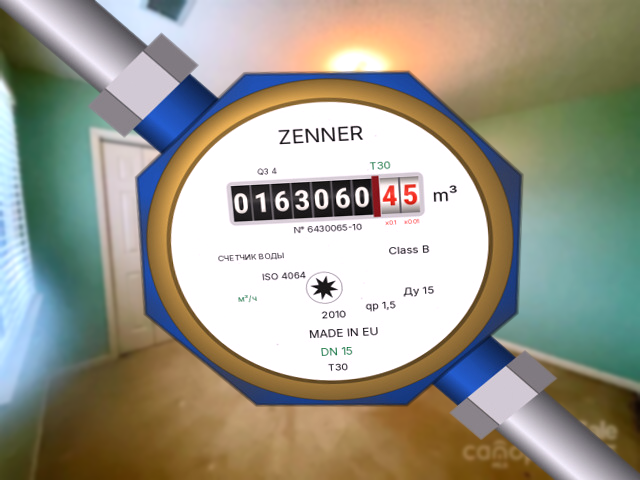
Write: 163060.45 m³
